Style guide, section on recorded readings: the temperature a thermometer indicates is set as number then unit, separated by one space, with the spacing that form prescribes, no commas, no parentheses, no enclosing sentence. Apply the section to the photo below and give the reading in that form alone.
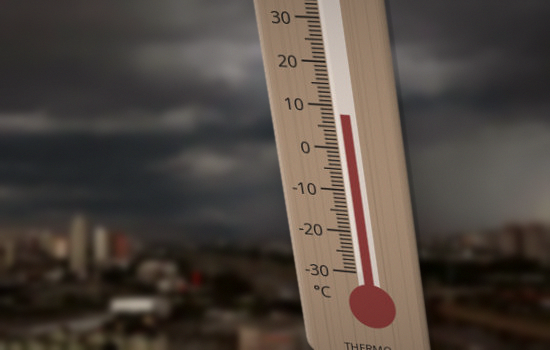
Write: 8 °C
